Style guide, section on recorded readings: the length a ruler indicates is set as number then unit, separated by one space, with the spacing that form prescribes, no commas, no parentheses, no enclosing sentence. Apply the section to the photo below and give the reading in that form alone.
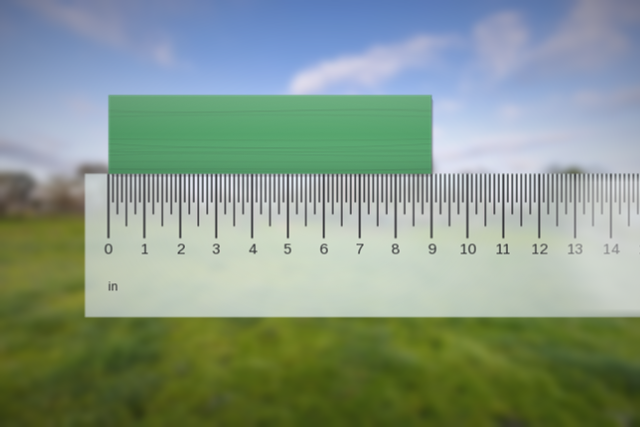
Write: 9 in
